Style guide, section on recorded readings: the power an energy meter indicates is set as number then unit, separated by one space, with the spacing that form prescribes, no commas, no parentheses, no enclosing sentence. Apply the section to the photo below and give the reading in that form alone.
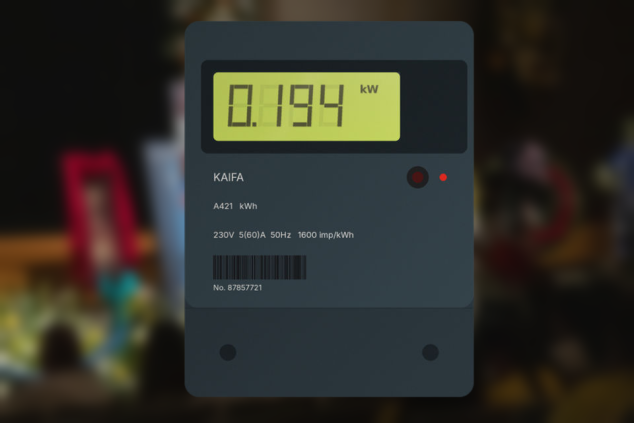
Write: 0.194 kW
